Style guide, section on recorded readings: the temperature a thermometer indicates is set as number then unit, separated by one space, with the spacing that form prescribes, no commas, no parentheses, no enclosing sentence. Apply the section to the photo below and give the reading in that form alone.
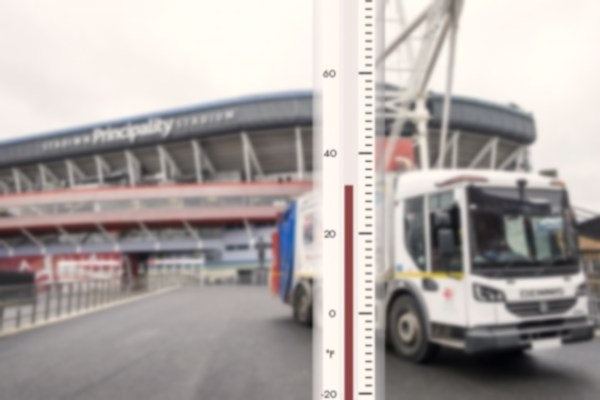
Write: 32 °F
